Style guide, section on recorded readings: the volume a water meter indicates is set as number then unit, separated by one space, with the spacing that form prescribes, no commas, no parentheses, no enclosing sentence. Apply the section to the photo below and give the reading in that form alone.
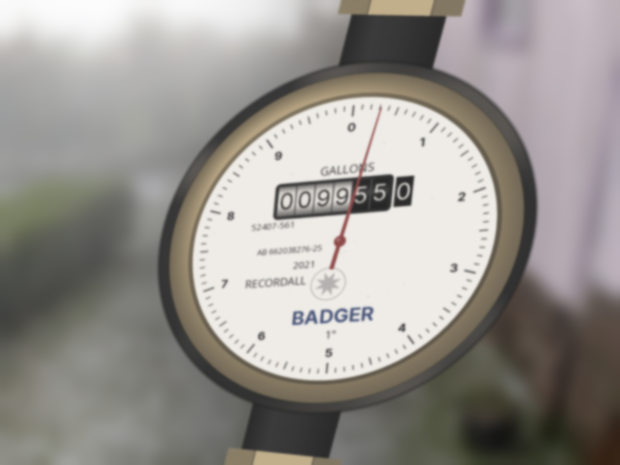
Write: 99550.3 gal
